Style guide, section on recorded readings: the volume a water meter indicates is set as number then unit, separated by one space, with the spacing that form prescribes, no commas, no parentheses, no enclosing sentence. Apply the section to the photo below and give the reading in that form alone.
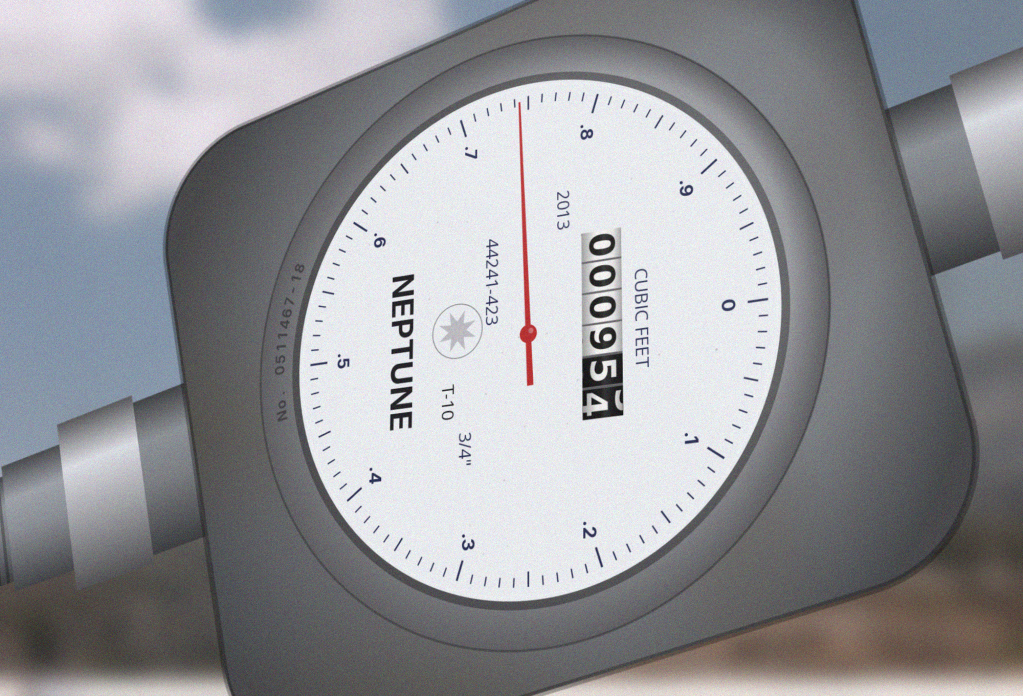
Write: 953.74 ft³
